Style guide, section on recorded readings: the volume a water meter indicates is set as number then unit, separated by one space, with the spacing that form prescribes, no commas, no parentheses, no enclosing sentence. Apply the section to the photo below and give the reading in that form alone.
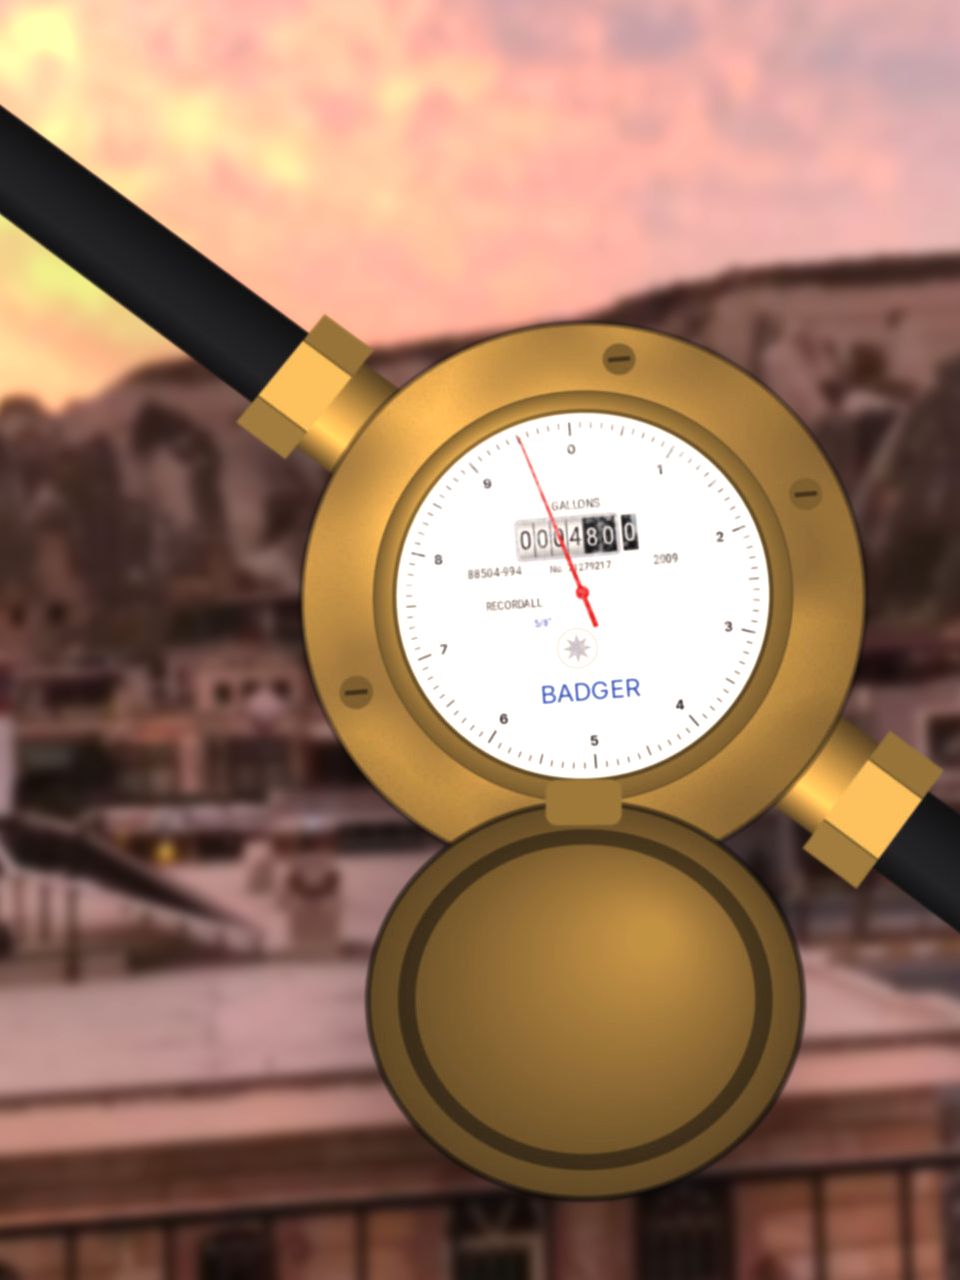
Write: 4799.5 gal
